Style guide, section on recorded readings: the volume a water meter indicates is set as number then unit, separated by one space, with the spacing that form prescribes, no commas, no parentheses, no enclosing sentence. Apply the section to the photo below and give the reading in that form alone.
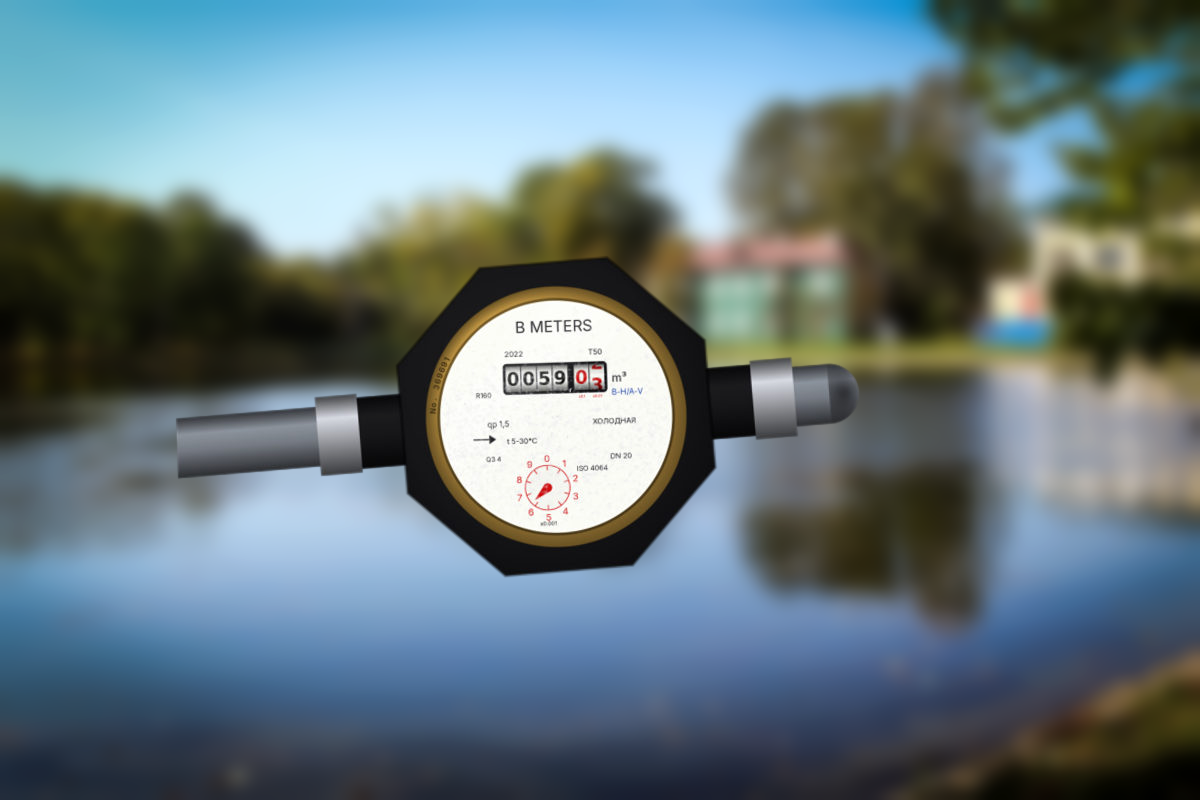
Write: 59.026 m³
